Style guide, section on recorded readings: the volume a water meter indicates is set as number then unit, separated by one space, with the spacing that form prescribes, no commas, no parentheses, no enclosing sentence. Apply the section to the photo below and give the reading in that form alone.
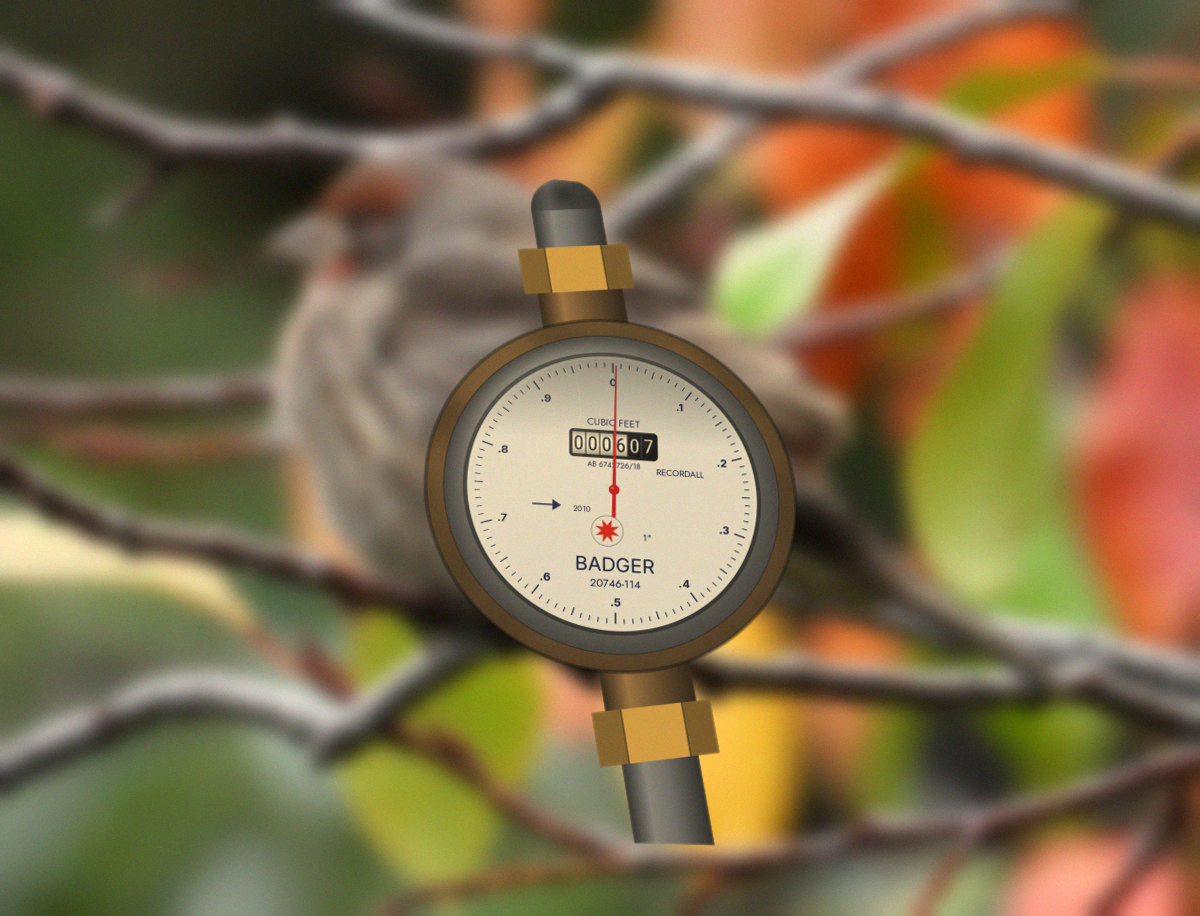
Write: 607.00 ft³
